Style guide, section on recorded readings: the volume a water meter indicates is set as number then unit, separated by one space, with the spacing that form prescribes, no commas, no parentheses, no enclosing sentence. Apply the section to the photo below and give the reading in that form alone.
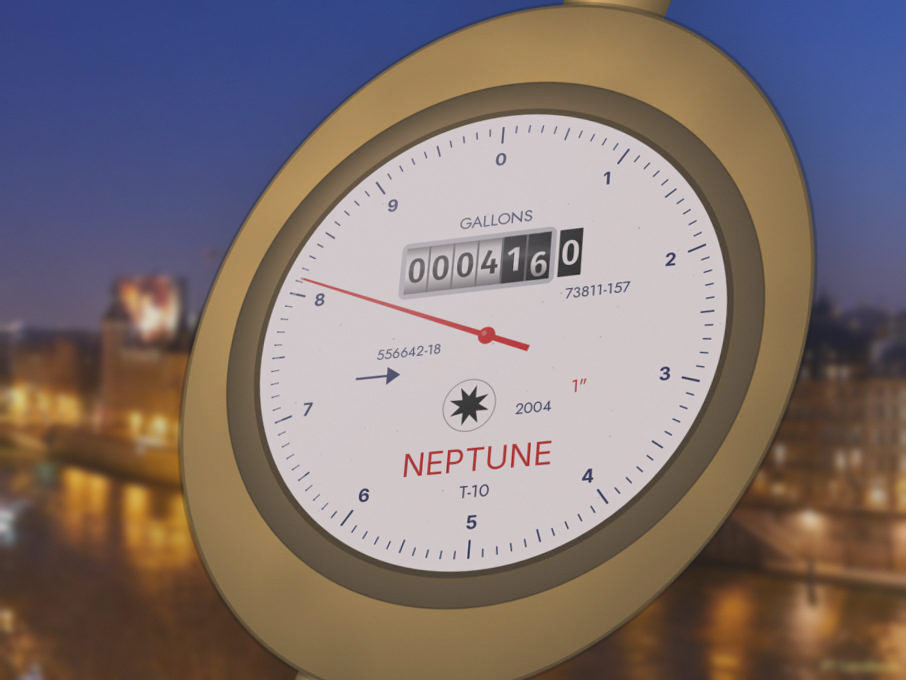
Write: 4158.1 gal
